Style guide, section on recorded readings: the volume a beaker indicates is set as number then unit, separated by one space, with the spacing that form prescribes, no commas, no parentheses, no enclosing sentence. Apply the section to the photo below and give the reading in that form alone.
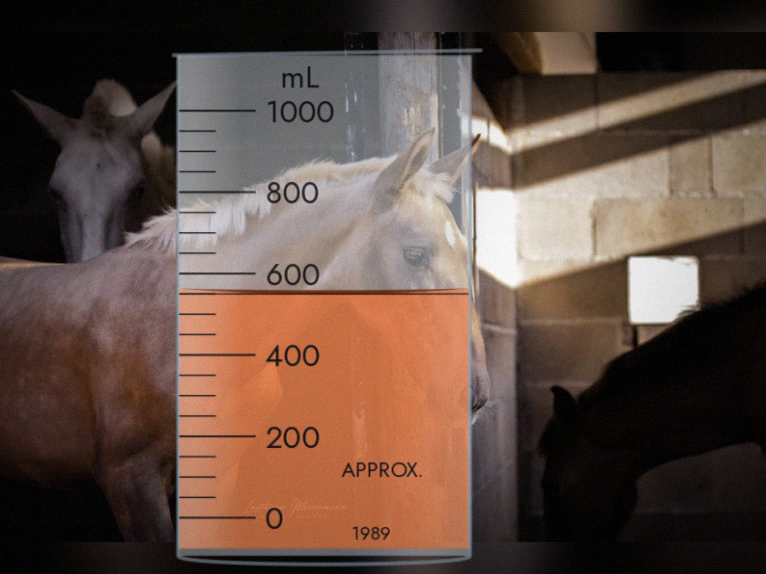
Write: 550 mL
